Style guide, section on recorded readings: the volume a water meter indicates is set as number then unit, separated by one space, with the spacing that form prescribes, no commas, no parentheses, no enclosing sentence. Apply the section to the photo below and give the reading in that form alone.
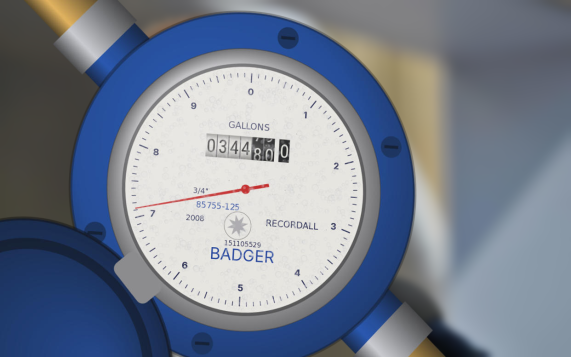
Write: 344797.1 gal
